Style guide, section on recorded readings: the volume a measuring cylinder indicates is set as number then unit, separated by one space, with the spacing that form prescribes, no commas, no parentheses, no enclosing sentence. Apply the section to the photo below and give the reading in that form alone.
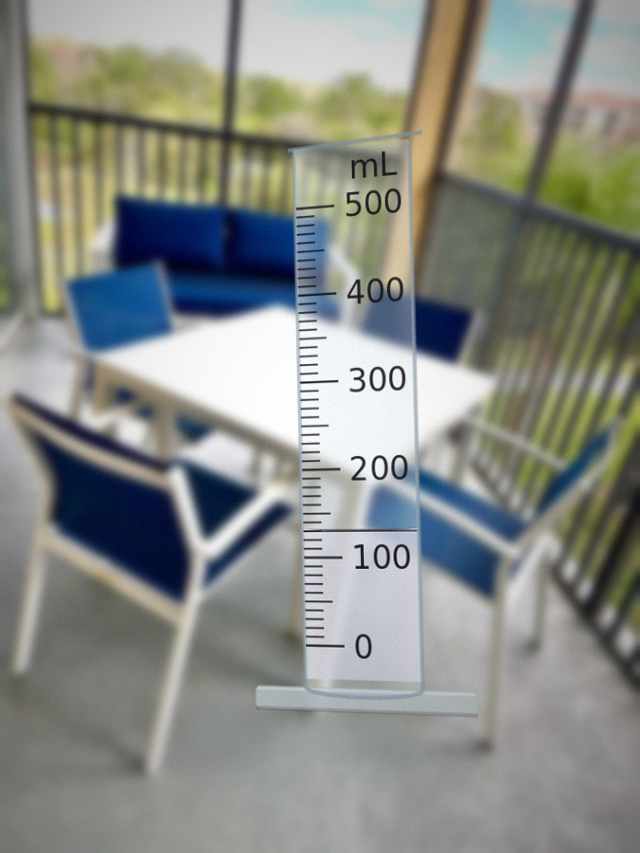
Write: 130 mL
